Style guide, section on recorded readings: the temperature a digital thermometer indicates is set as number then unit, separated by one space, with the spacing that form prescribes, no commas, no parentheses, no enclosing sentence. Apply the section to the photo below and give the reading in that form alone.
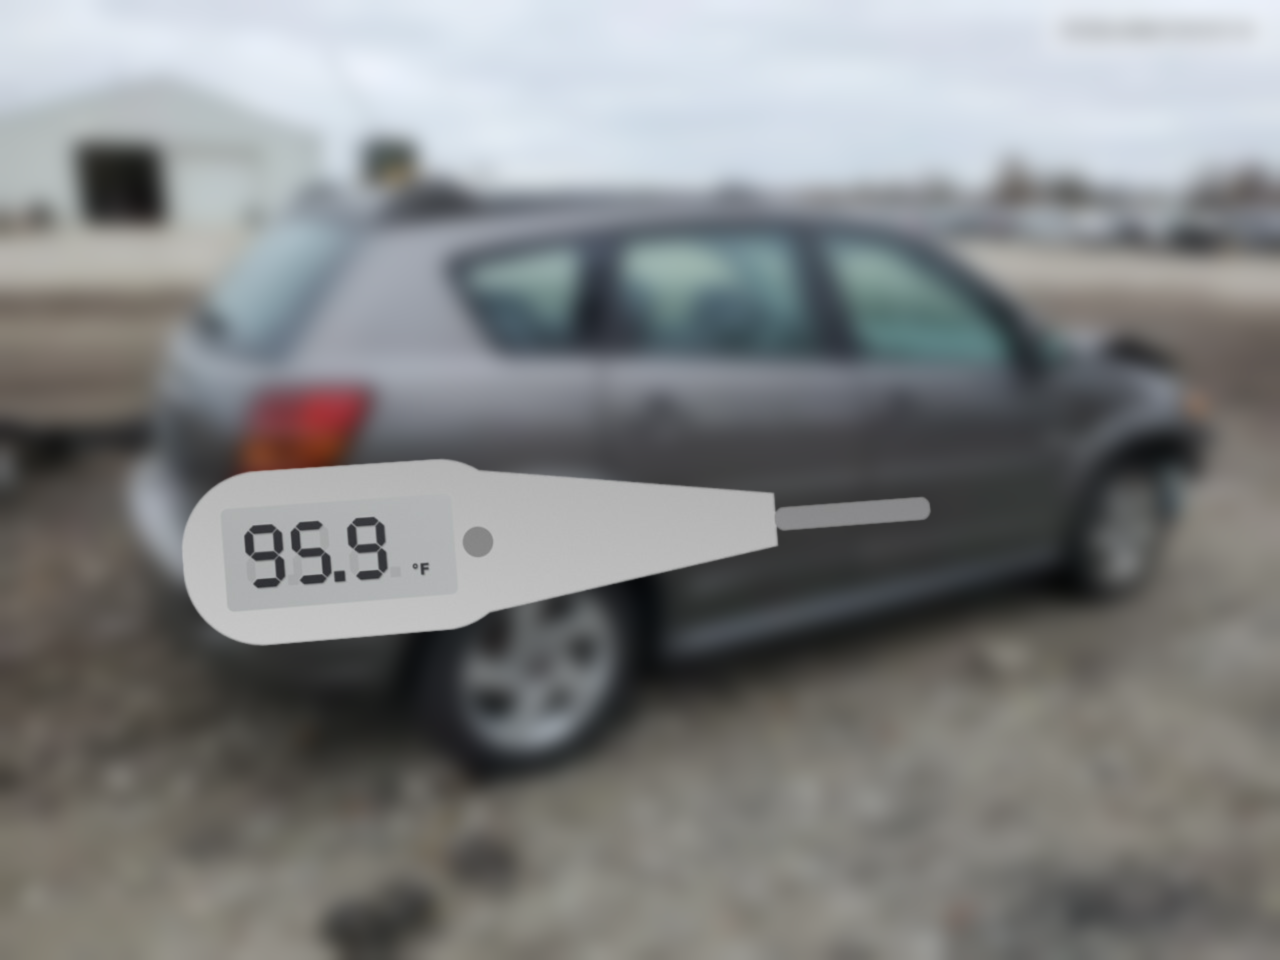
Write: 95.9 °F
